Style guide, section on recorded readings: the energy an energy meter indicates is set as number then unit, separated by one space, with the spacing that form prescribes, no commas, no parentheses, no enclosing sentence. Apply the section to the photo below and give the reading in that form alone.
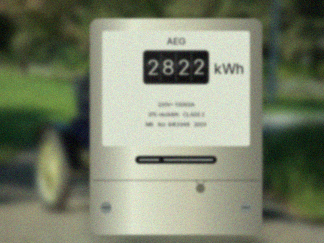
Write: 2822 kWh
